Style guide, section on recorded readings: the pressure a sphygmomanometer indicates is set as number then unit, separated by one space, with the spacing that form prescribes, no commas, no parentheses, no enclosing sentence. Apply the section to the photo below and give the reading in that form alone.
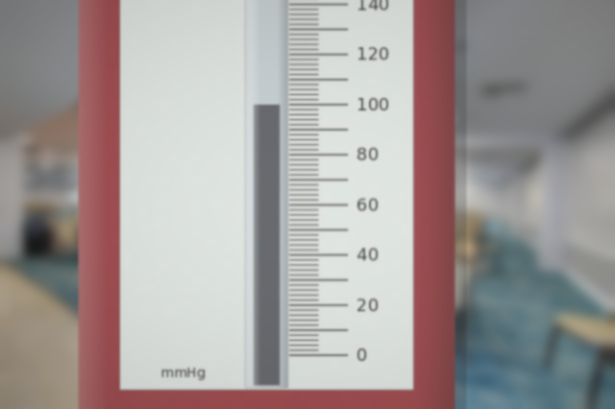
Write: 100 mmHg
